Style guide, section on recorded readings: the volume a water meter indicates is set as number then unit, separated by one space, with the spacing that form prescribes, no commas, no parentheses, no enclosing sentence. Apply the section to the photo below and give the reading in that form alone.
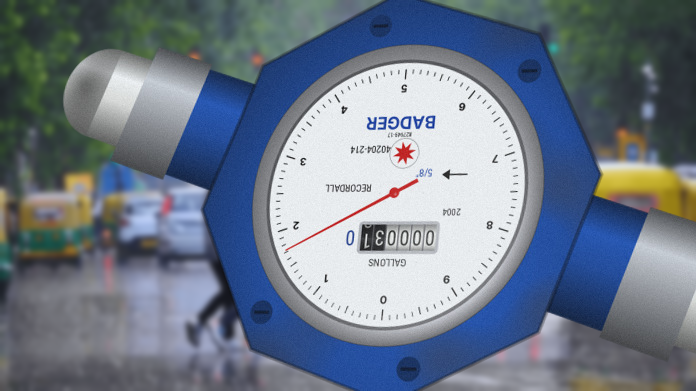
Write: 311.7 gal
